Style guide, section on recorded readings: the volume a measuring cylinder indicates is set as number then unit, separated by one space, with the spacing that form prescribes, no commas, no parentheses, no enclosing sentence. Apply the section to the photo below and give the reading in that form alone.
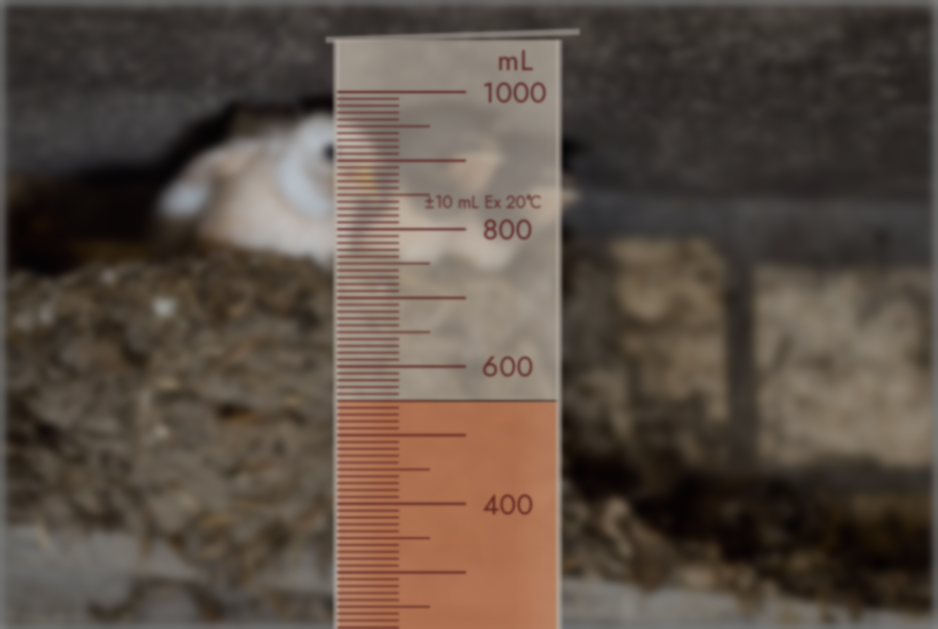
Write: 550 mL
